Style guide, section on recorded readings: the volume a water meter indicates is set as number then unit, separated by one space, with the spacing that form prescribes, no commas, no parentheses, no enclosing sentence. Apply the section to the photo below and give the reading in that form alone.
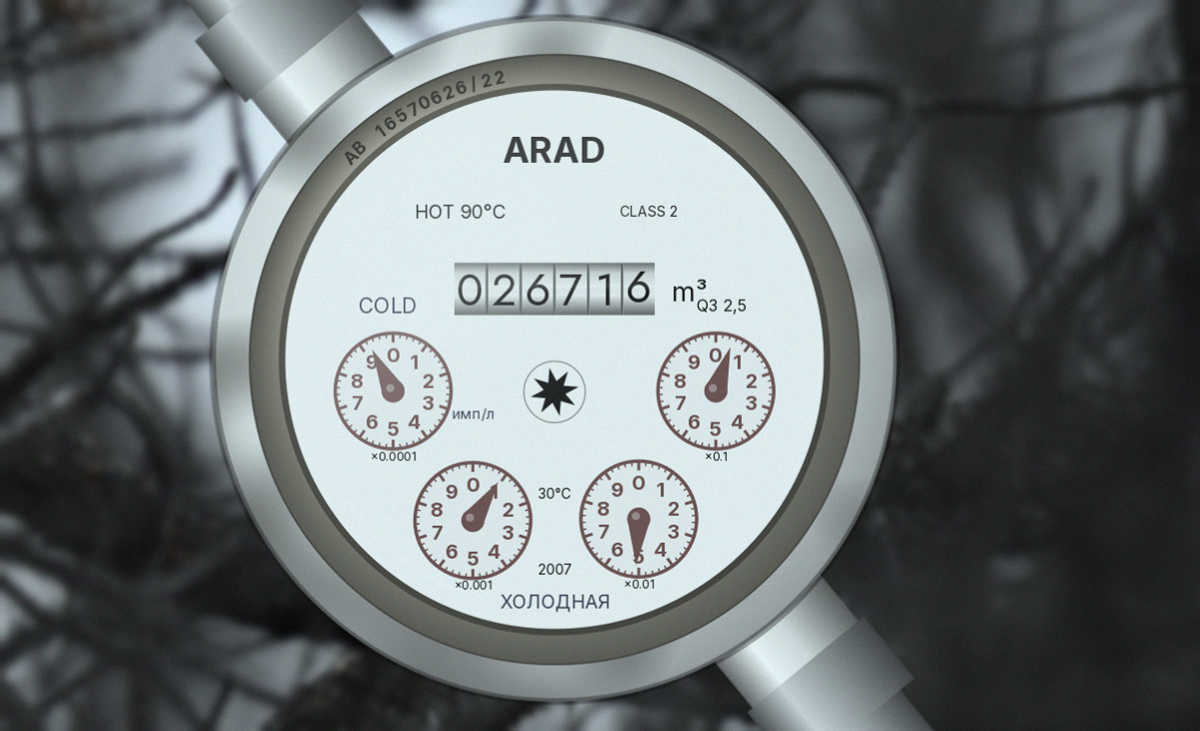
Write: 26716.0509 m³
